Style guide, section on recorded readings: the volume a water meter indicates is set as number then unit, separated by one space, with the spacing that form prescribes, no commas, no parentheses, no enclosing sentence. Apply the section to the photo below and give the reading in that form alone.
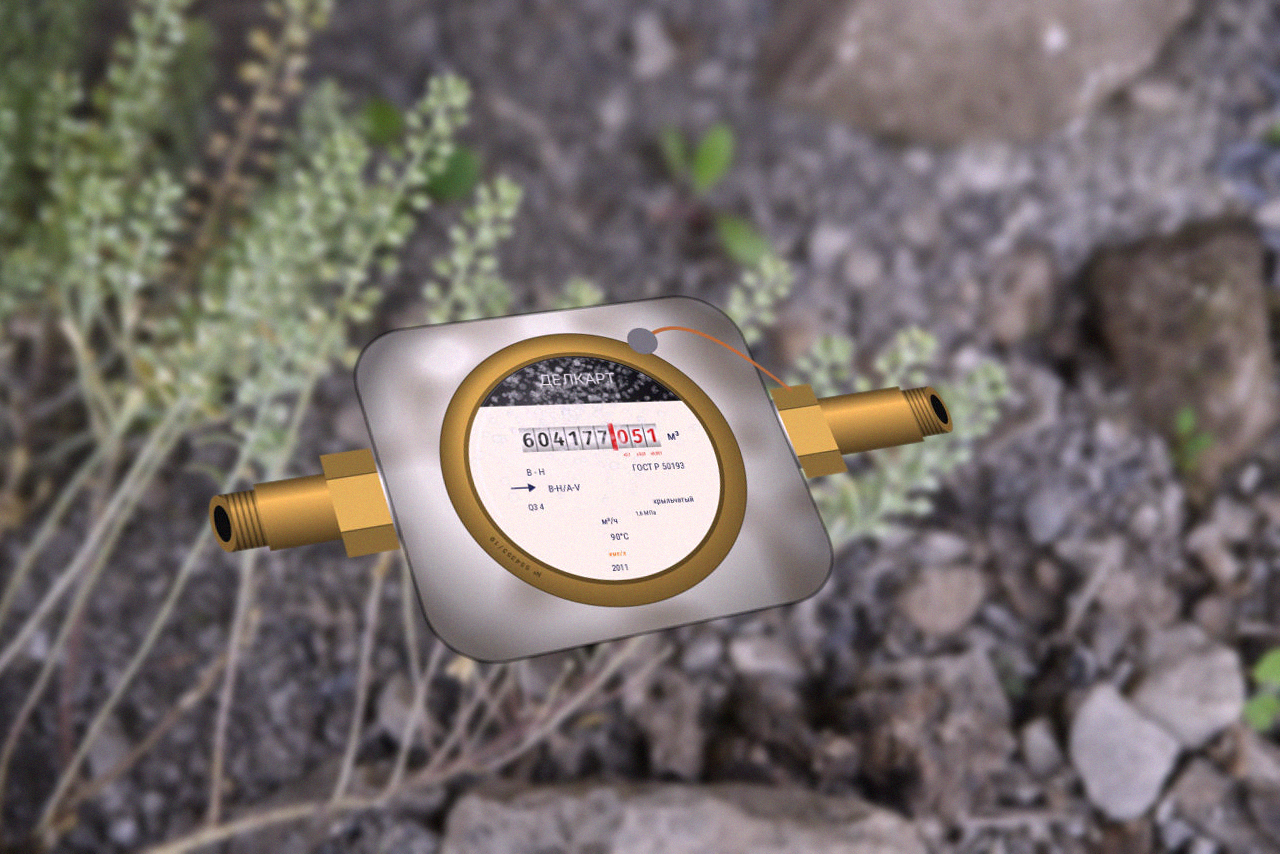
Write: 604177.051 m³
